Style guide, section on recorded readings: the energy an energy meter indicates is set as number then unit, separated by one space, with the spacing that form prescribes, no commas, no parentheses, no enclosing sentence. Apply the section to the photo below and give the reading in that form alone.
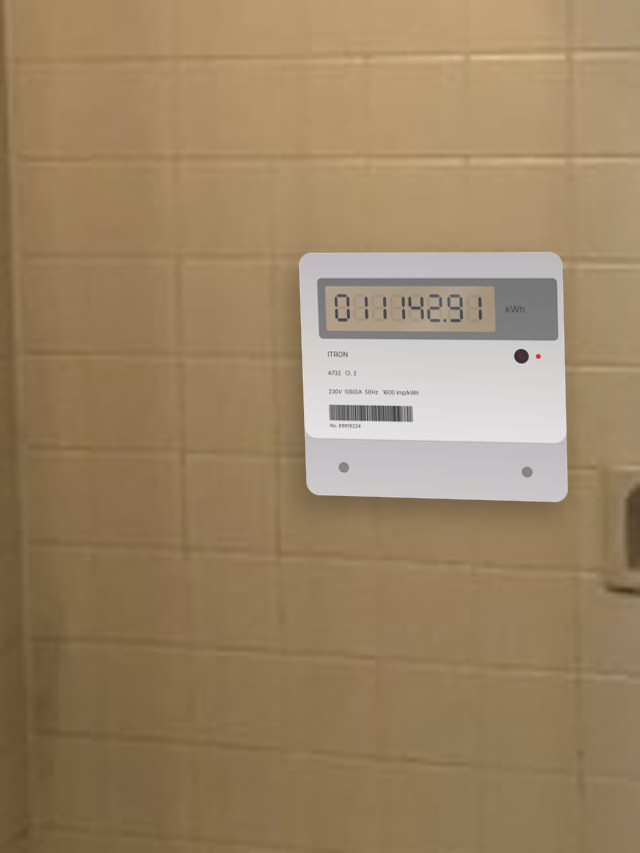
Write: 11142.91 kWh
